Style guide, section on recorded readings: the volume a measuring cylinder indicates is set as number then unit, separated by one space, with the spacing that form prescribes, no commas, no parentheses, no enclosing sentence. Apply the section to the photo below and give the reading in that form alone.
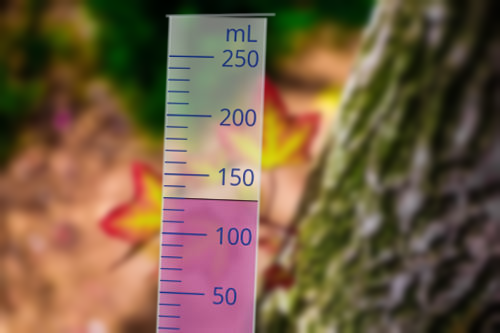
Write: 130 mL
